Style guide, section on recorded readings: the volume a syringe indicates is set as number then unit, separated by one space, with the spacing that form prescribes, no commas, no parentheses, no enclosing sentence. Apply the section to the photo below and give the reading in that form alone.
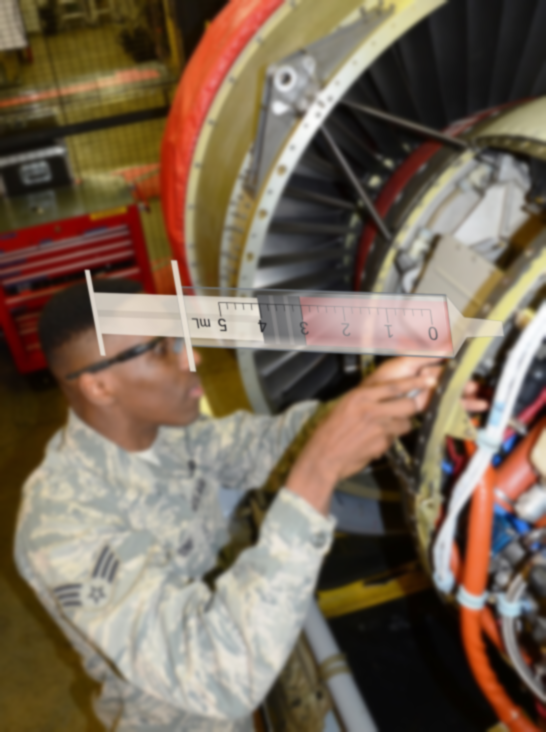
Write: 3 mL
